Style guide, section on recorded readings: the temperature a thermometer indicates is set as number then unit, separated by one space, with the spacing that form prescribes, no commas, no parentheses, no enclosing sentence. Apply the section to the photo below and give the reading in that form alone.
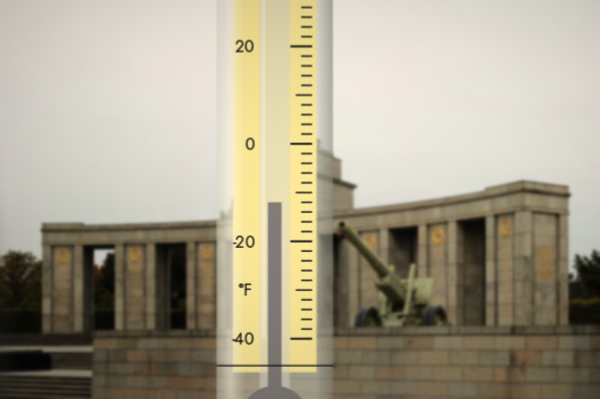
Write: -12 °F
